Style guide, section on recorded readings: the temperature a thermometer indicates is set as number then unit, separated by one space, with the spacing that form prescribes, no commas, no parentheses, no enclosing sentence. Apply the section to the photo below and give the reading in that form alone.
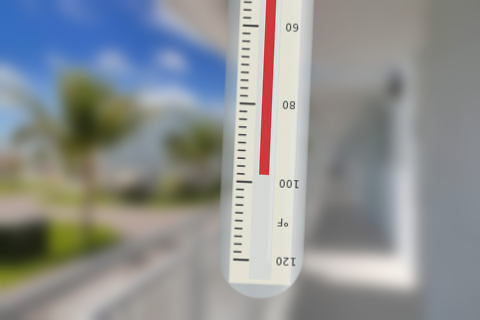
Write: 98 °F
